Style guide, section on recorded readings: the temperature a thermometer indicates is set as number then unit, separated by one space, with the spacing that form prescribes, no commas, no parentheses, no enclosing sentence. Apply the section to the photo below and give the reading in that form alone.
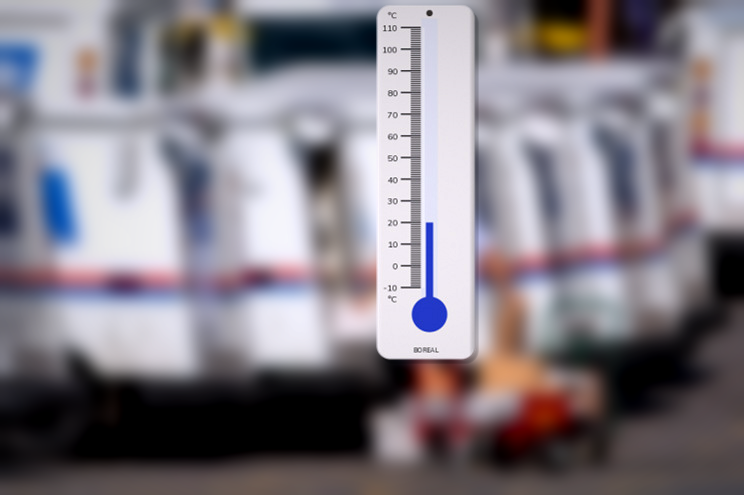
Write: 20 °C
